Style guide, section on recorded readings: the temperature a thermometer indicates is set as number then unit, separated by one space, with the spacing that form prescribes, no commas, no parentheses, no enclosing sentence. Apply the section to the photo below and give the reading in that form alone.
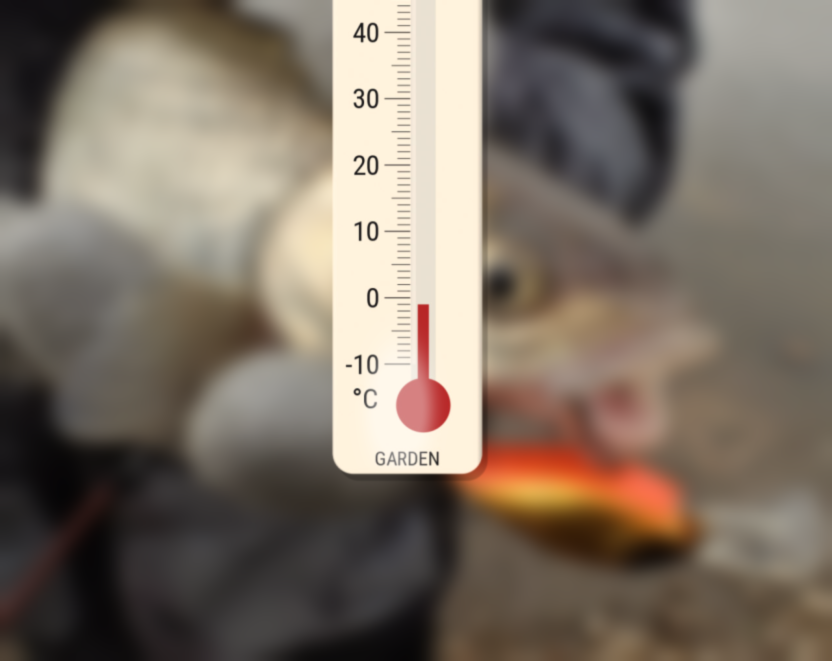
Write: -1 °C
